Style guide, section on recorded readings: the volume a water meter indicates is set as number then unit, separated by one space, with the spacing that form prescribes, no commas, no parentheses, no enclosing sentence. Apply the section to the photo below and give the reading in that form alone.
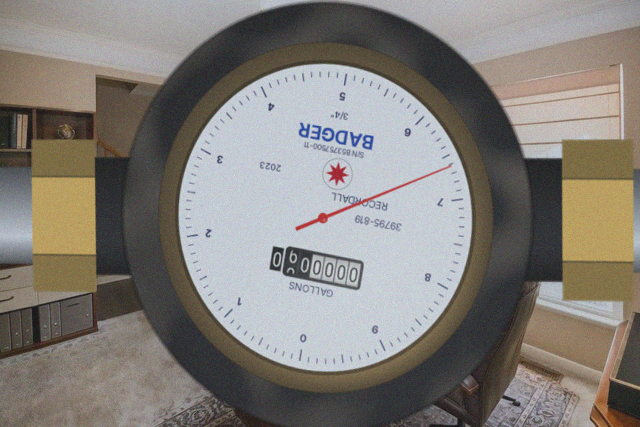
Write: 86.6 gal
